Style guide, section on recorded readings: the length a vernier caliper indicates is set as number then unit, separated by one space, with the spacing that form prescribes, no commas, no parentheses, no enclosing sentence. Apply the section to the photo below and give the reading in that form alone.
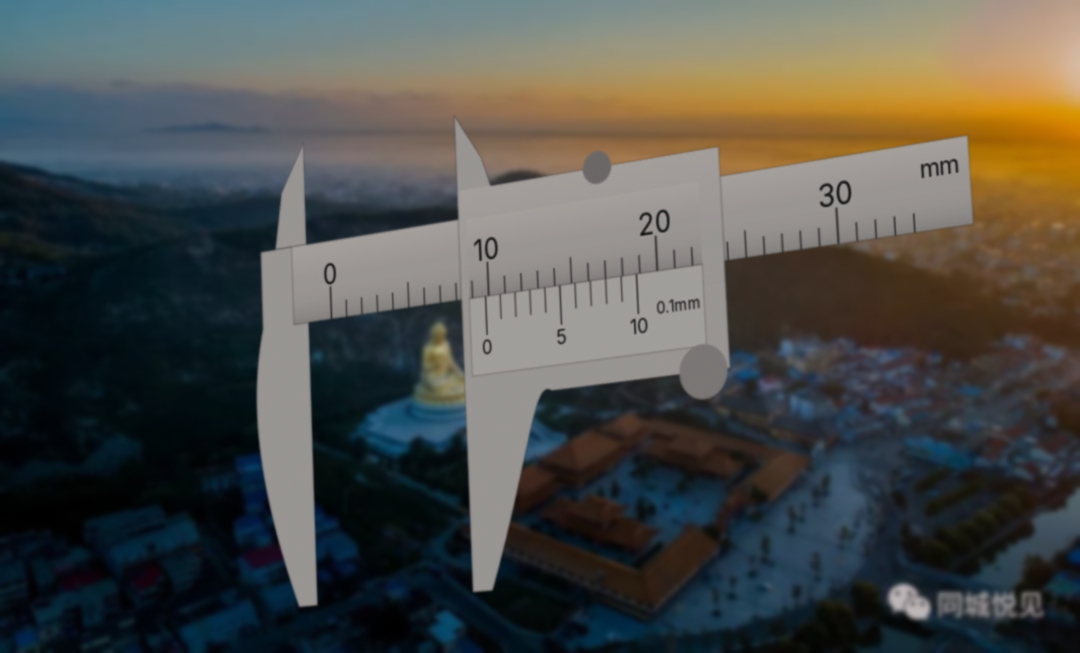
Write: 9.8 mm
